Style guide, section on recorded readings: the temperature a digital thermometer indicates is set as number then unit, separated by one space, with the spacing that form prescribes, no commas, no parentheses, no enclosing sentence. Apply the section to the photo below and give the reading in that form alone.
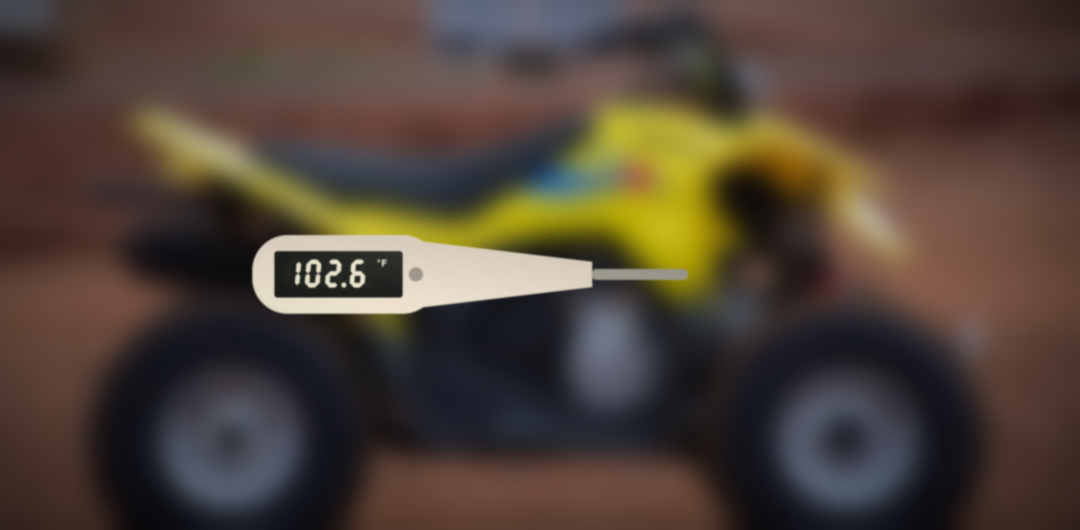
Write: 102.6 °F
